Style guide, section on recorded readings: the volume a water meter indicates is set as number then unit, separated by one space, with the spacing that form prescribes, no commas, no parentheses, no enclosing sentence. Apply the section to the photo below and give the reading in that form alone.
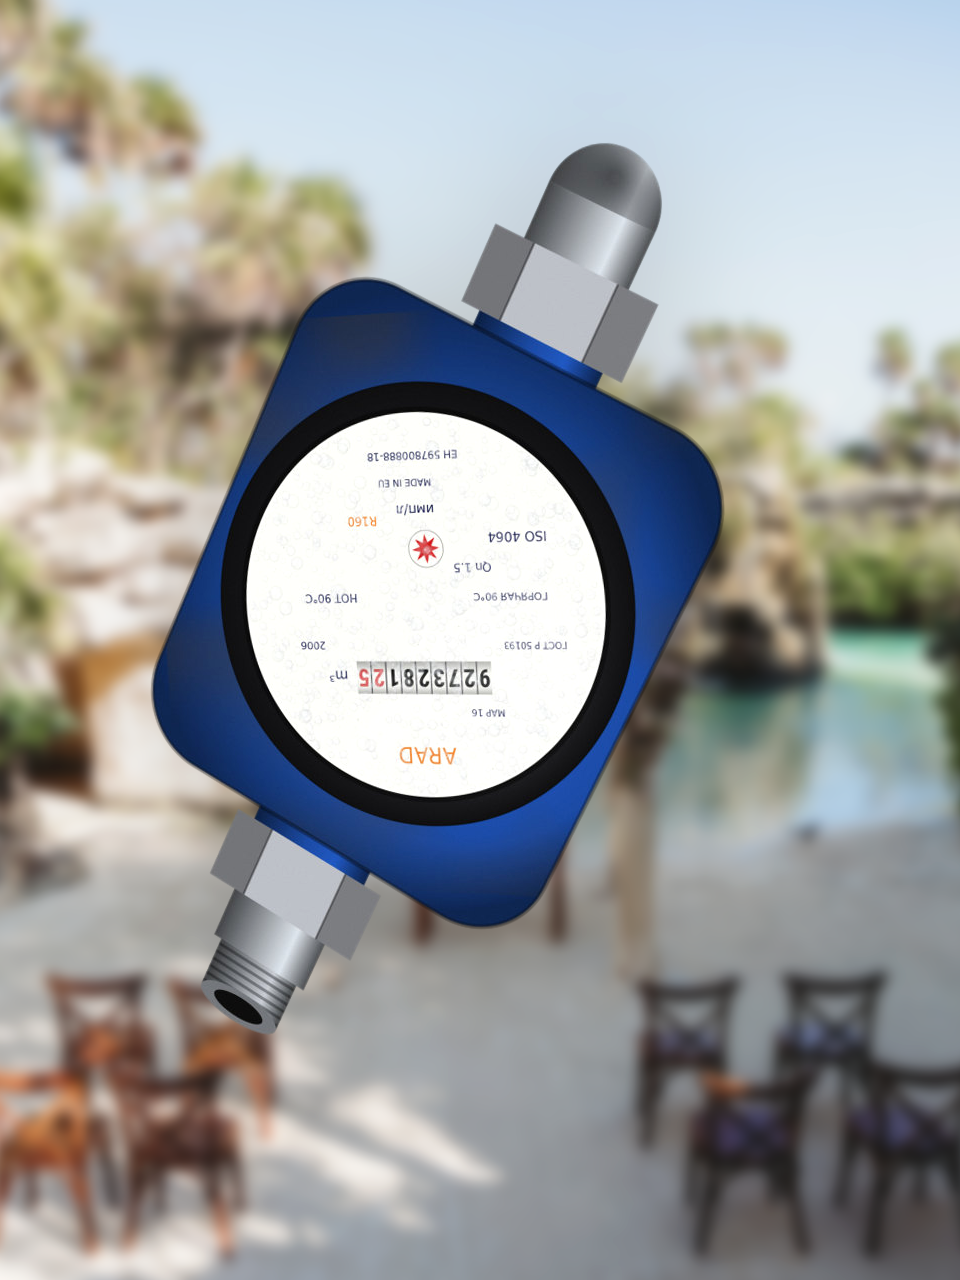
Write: 9273281.25 m³
